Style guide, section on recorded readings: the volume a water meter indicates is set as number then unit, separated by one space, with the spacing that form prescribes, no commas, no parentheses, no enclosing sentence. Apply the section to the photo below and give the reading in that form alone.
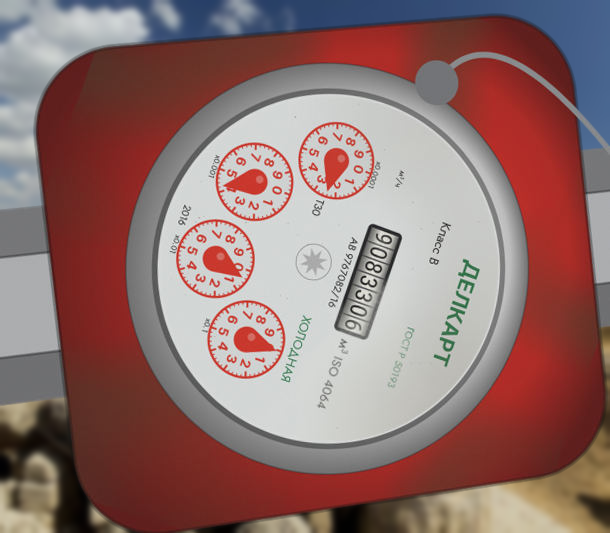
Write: 9083306.0042 m³
